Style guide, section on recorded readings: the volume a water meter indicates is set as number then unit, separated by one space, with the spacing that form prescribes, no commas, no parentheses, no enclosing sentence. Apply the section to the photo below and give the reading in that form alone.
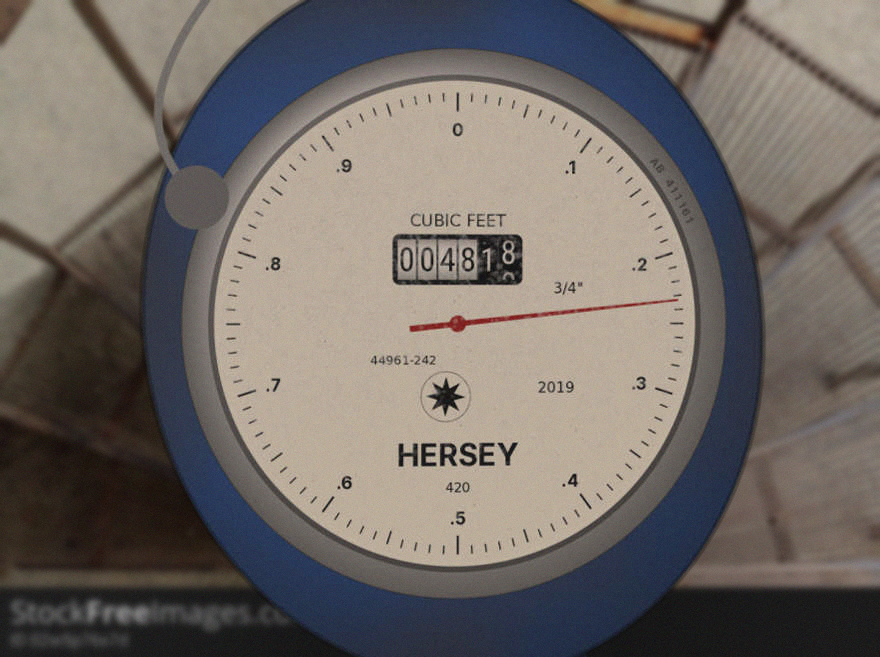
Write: 4818.23 ft³
